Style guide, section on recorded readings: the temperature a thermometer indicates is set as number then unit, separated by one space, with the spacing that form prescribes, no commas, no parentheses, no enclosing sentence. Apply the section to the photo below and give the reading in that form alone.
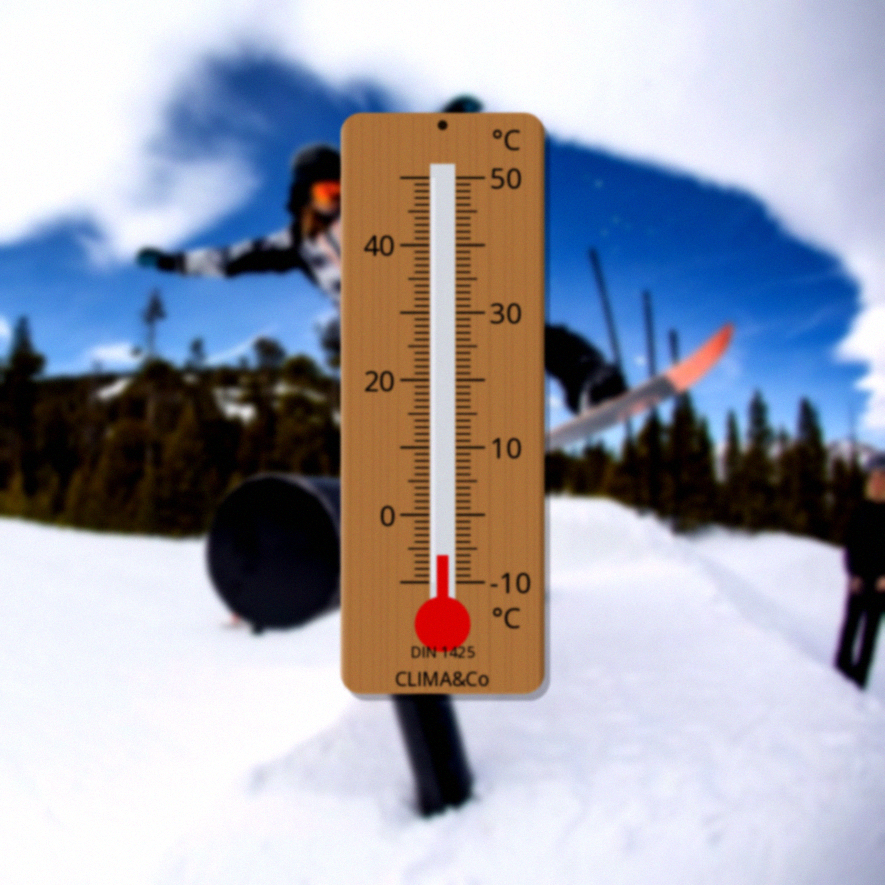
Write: -6 °C
